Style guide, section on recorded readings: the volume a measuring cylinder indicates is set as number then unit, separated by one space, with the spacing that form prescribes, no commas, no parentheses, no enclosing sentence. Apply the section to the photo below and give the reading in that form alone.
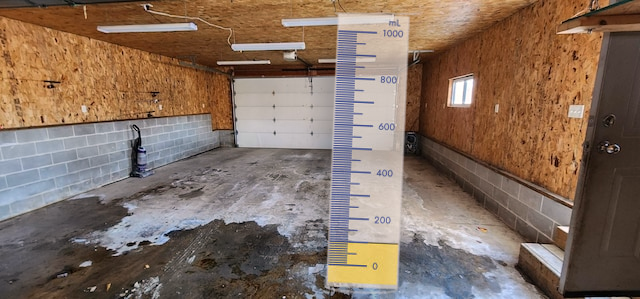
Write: 100 mL
